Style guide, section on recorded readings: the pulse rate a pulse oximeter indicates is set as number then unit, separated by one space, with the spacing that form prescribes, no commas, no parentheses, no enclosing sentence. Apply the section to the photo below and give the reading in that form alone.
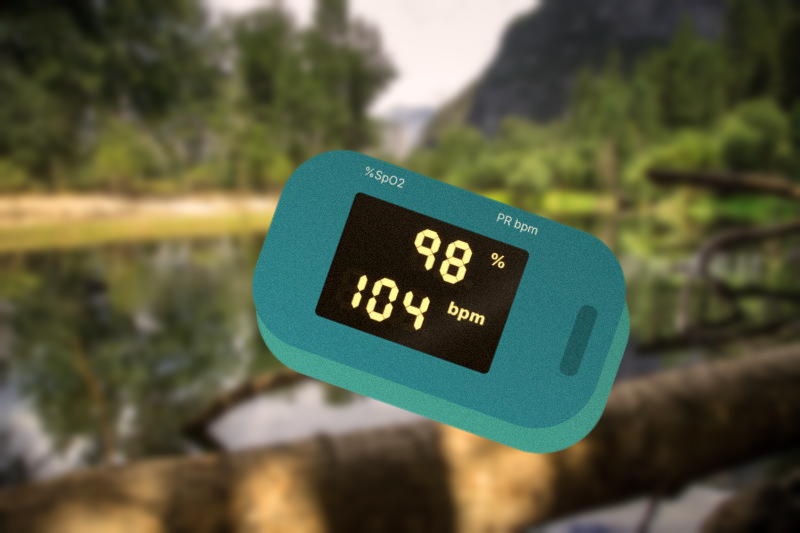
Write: 104 bpm
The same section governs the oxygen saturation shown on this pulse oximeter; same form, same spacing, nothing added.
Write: 98 %
